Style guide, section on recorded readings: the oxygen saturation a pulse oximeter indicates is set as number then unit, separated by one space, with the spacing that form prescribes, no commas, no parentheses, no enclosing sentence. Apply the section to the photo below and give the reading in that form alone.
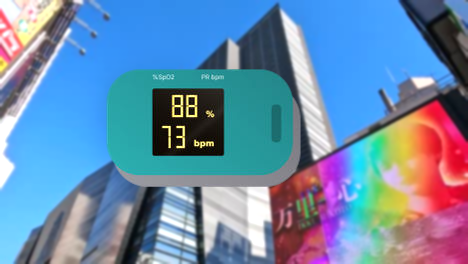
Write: 88 %
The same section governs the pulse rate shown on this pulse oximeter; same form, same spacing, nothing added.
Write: 73 bpm
